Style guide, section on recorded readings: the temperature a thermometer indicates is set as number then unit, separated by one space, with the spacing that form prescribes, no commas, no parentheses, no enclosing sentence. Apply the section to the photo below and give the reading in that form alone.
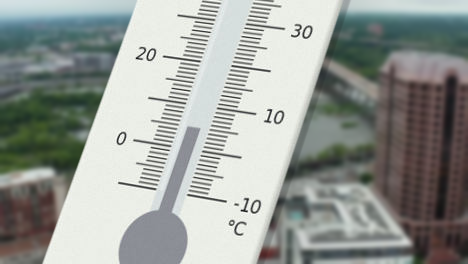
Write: 5 °C
